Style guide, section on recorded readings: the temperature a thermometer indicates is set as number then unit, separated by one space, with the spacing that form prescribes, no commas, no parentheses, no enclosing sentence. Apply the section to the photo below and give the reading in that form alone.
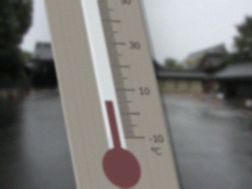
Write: 5 °C
